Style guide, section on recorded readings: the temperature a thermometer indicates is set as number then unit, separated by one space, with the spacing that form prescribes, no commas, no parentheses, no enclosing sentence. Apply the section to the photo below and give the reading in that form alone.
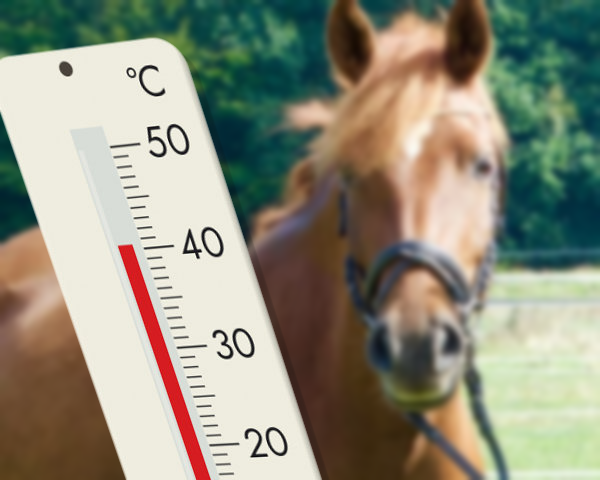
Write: 40.5 °C
